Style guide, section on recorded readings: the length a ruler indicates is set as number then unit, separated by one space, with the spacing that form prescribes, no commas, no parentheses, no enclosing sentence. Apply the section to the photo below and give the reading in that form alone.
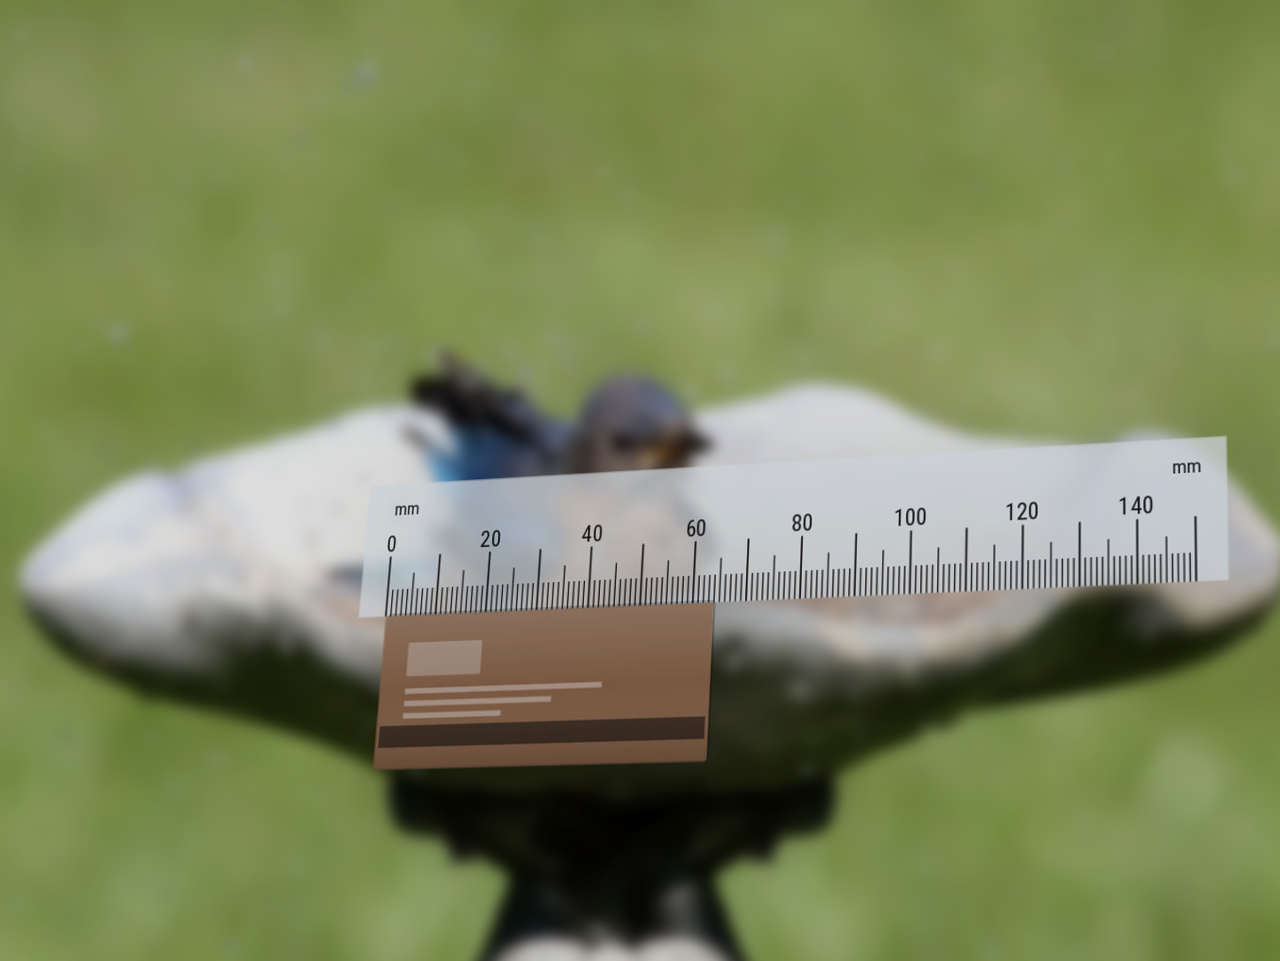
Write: 64 mm
